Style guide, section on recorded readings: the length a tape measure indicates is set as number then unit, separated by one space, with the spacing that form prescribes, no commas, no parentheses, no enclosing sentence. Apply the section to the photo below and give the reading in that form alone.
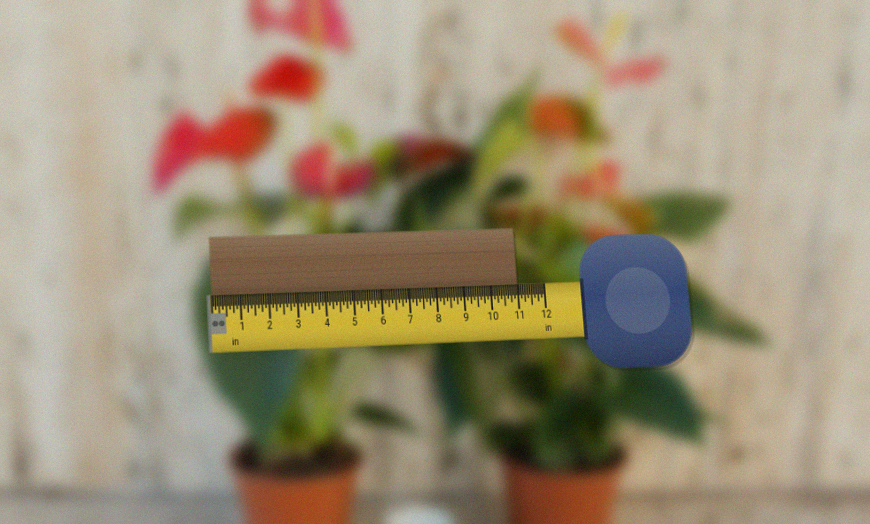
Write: 11 in
